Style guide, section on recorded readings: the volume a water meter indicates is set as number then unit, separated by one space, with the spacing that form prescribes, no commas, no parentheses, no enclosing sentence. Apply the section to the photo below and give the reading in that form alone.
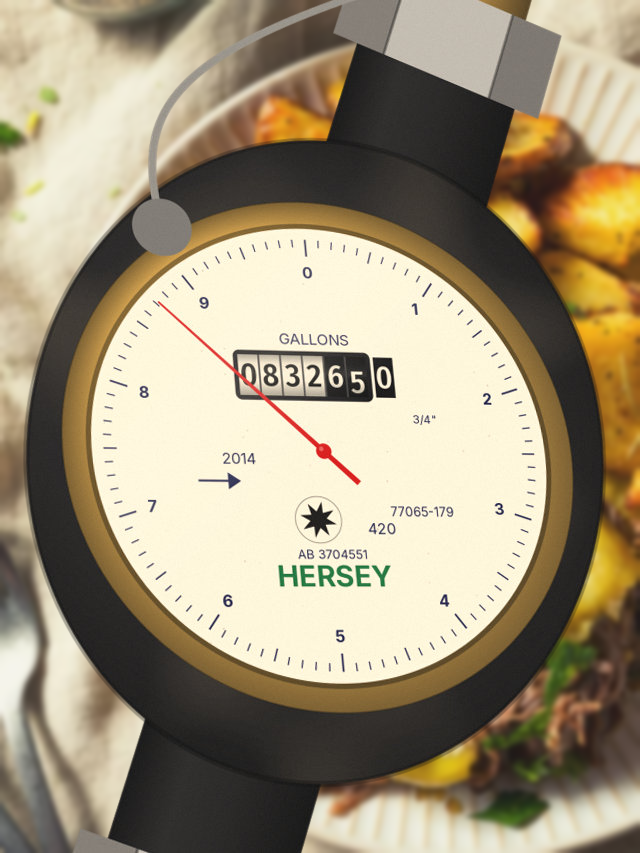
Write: 832648.7 gal
